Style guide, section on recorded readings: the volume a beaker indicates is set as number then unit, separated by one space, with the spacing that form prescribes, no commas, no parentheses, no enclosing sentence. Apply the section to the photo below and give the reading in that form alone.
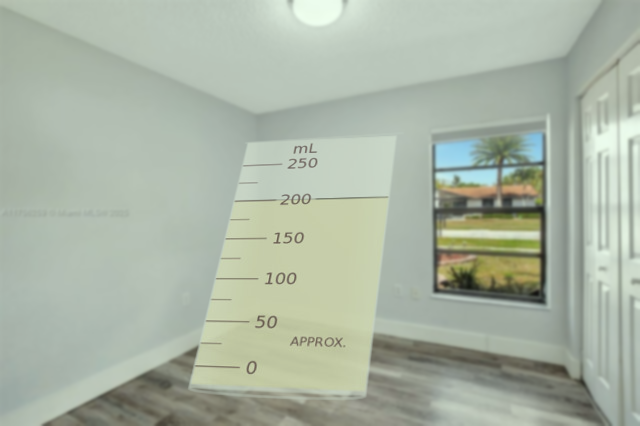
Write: 200 mL
